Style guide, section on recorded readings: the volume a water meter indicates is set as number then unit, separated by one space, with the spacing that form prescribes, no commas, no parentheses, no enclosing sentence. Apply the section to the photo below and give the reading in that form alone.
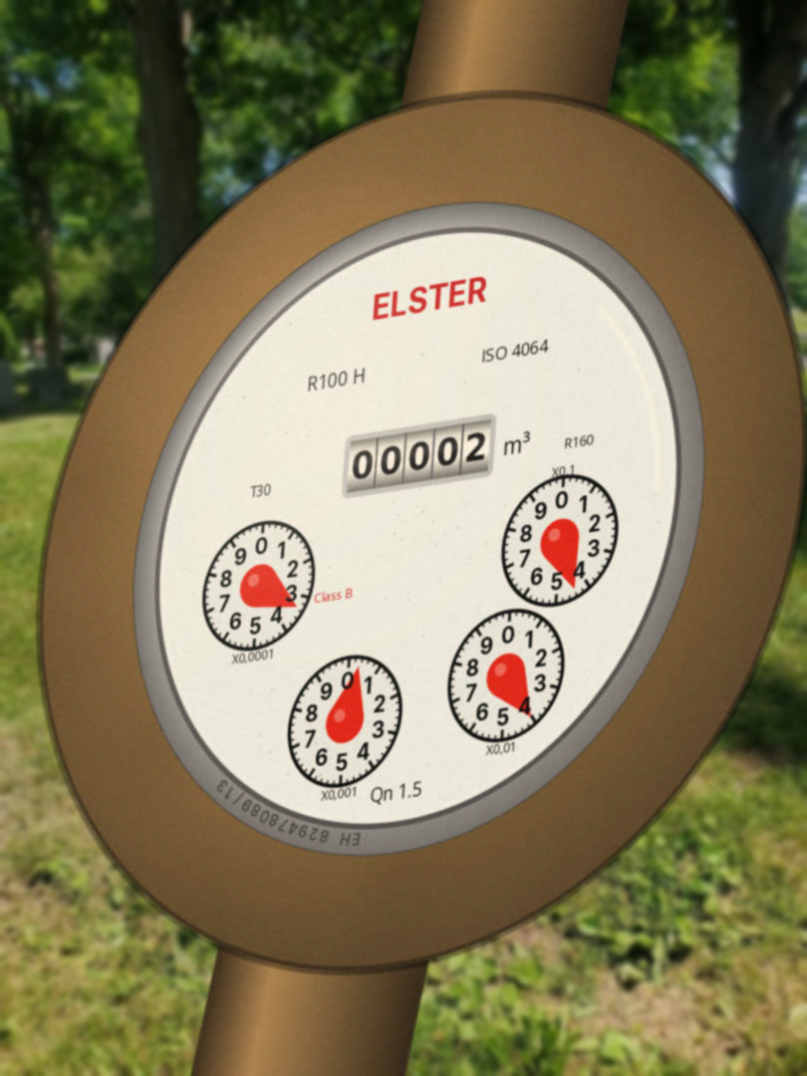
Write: 2.4403 m³
